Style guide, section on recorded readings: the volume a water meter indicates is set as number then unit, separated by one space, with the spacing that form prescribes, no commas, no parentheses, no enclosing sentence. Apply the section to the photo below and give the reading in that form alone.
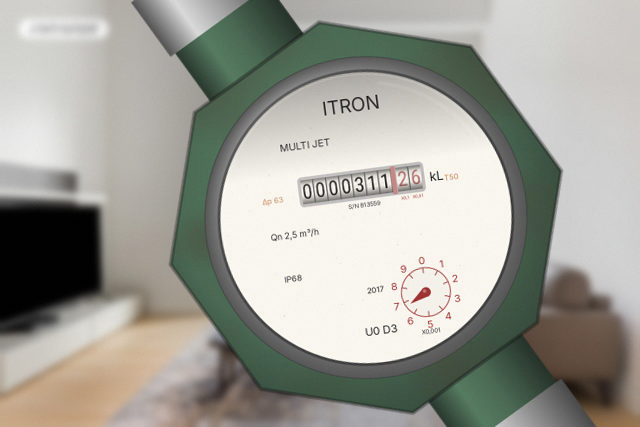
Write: 311.266 kL
